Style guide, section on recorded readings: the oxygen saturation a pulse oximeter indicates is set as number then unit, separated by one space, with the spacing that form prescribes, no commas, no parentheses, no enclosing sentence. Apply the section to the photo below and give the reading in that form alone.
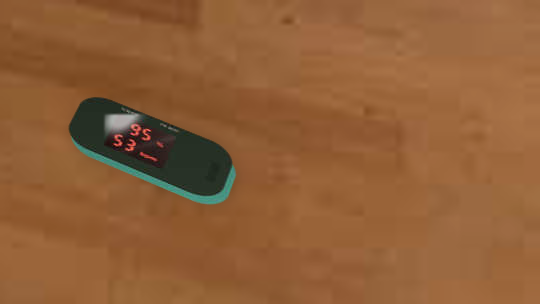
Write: 95 %
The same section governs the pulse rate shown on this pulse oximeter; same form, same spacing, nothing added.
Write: 53 bpm
